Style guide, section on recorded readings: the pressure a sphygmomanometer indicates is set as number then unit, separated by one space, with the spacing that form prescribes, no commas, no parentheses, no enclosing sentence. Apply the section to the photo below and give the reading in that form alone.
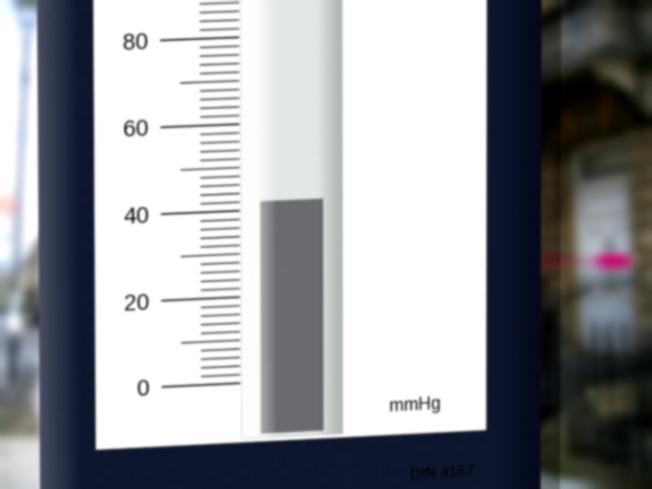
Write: 42 mmHg
